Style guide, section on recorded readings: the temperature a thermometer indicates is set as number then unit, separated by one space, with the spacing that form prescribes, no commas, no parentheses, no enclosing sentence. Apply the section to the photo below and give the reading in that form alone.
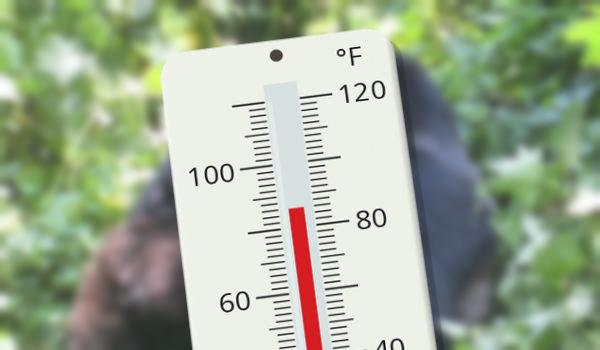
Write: 86 °F
